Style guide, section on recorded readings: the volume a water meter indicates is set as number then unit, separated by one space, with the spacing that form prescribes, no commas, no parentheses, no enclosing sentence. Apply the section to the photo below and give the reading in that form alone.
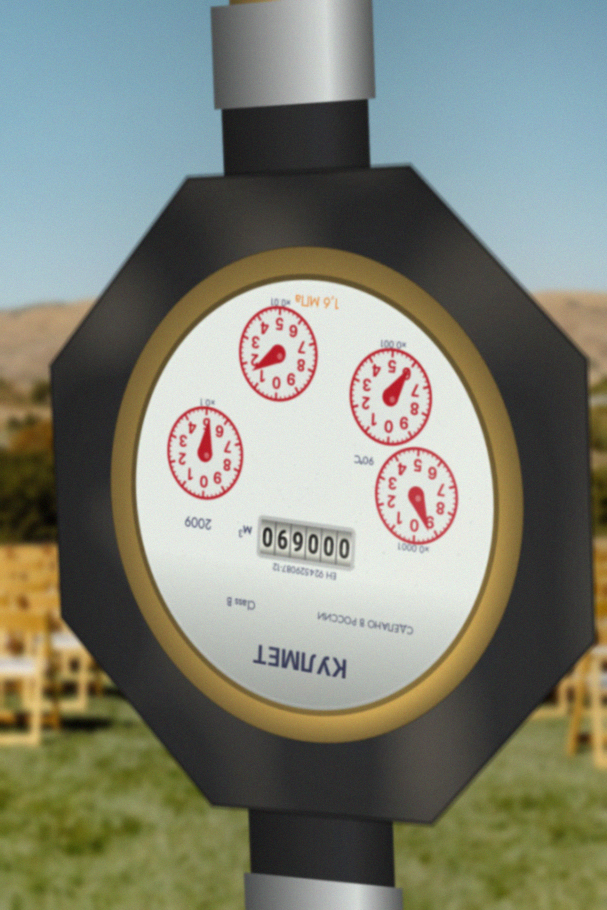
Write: 690.5159 m³
